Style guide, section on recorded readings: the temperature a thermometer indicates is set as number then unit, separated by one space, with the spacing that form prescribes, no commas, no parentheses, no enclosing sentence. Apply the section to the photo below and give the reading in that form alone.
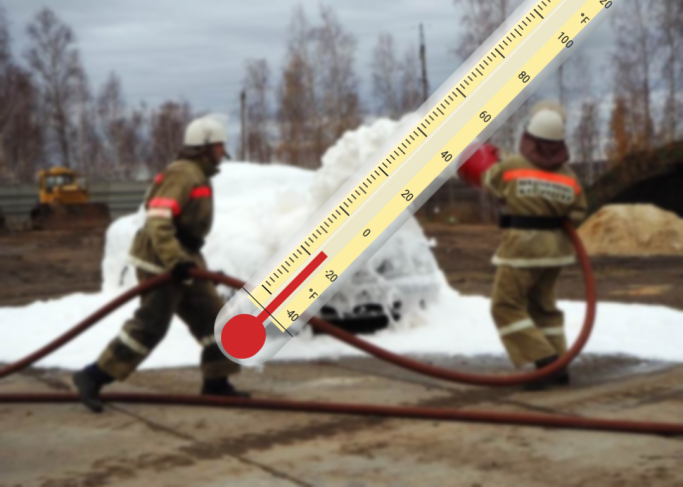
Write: -16 °F
